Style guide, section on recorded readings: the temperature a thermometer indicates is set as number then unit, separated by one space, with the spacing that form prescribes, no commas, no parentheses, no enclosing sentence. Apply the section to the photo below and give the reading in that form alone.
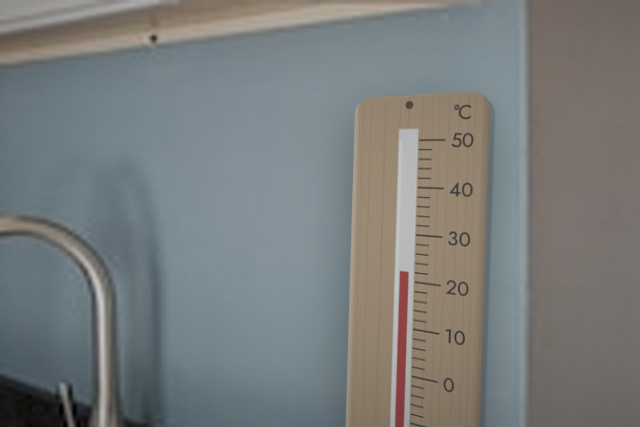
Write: 22 °C
